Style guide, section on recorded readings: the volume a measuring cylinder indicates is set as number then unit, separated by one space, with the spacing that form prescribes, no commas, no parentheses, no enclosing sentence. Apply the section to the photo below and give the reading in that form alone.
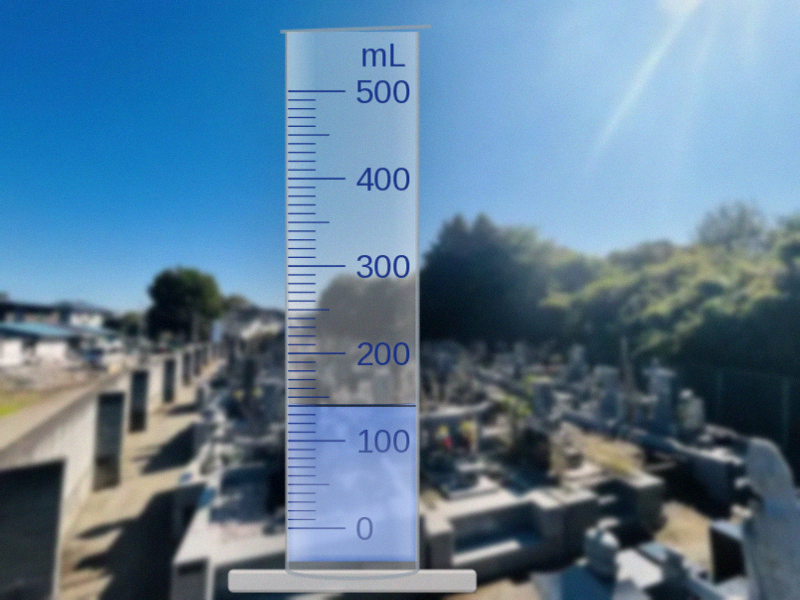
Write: 140 mL
